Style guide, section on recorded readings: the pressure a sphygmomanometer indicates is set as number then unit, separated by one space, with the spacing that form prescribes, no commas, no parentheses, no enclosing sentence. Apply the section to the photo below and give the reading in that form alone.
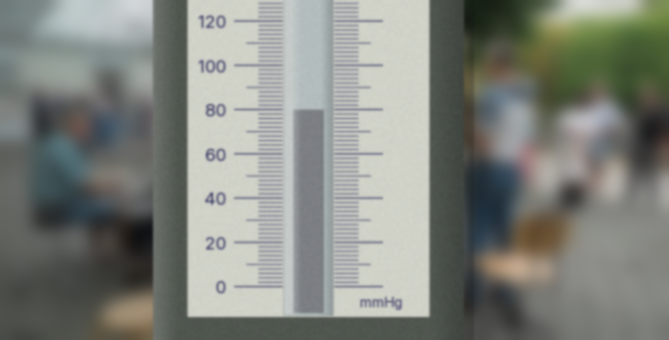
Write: 80 mmHg
